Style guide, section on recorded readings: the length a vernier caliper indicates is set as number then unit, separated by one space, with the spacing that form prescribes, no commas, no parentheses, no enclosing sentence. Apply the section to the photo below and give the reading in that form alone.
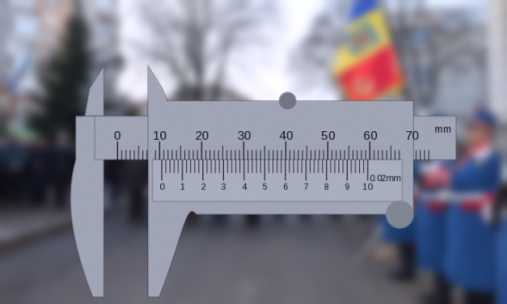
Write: 10.5 mm
